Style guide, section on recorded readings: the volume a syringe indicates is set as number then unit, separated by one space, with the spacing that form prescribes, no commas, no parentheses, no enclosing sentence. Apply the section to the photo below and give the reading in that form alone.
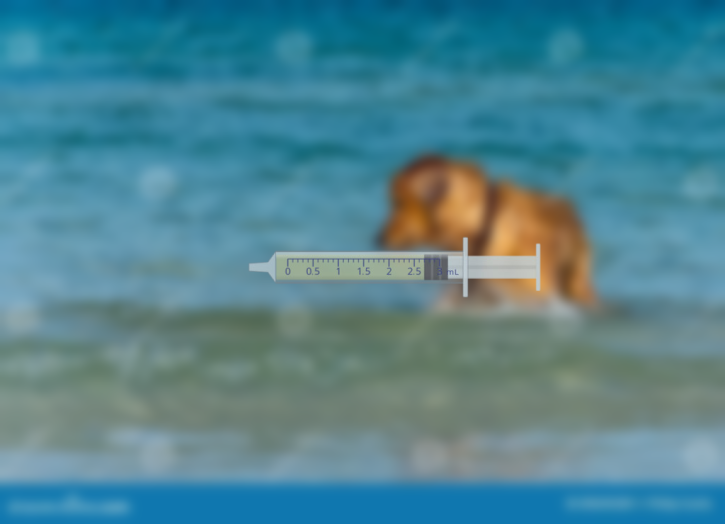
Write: 2.7 mL
